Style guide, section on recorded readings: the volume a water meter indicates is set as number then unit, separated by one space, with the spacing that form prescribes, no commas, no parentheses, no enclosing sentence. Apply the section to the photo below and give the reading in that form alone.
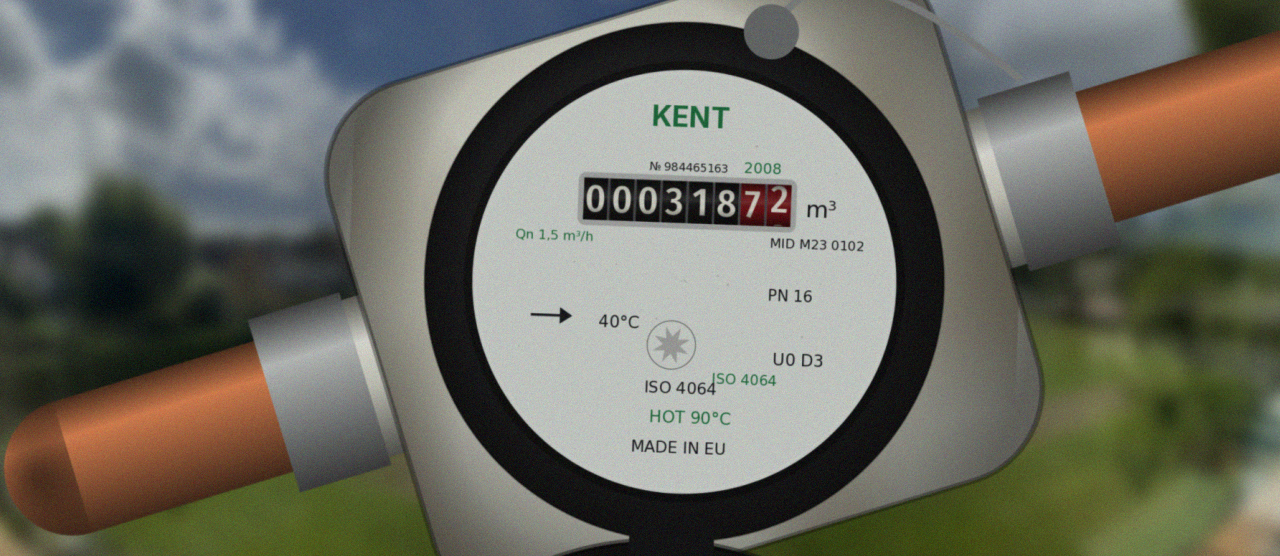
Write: 318.72 m³
